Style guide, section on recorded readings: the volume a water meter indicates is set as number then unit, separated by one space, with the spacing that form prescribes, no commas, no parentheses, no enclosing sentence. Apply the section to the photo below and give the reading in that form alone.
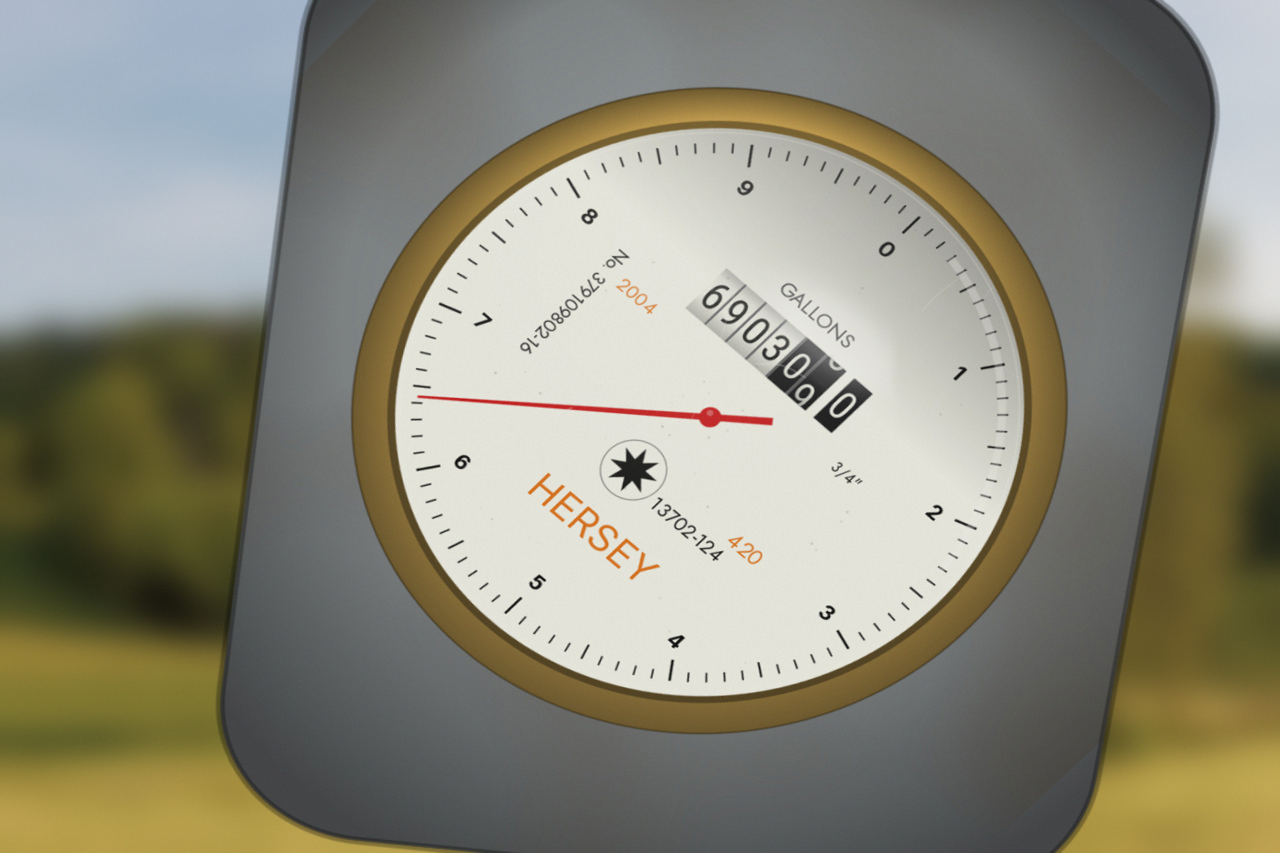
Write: 6903086.4 gal
